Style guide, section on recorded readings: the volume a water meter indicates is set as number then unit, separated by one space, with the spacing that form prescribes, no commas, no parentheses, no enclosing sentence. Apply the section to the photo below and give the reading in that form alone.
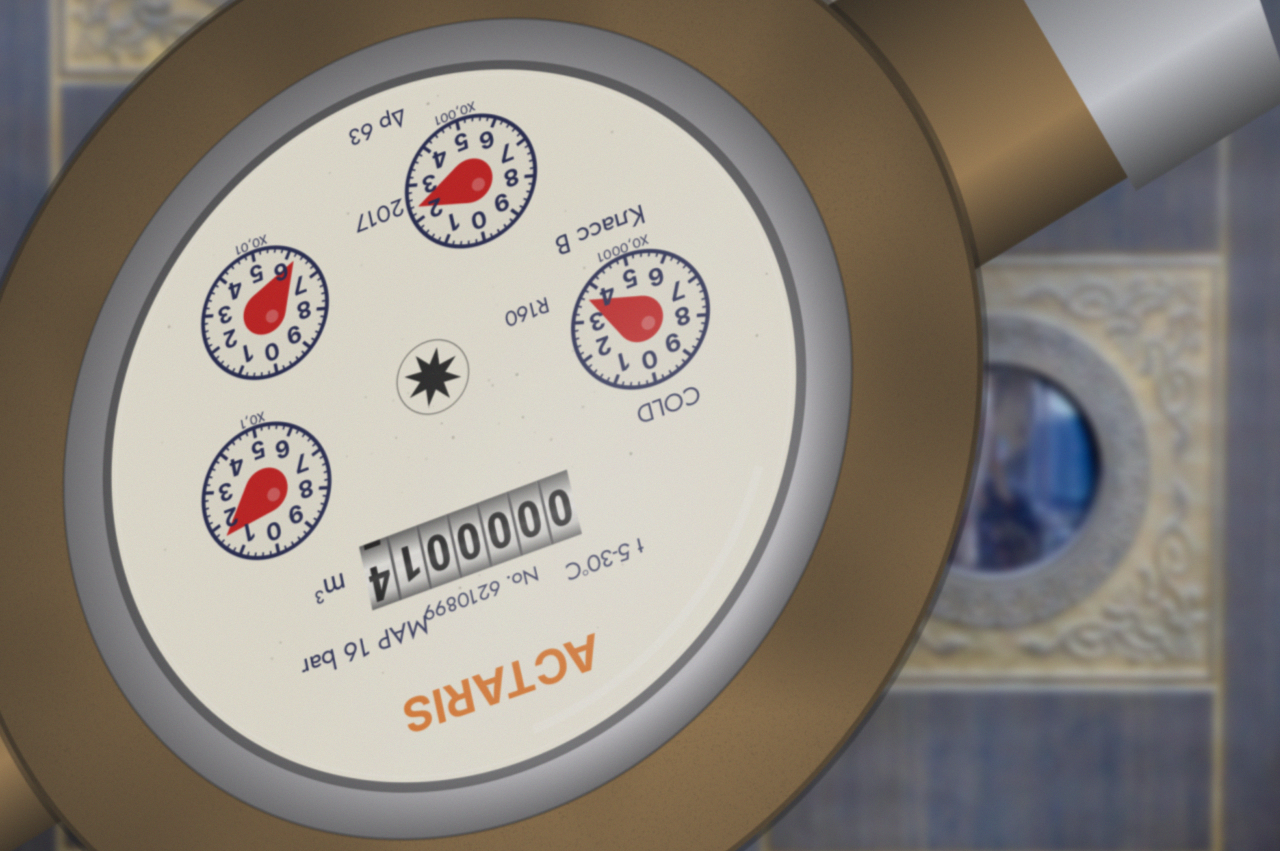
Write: 14.1623 m³
